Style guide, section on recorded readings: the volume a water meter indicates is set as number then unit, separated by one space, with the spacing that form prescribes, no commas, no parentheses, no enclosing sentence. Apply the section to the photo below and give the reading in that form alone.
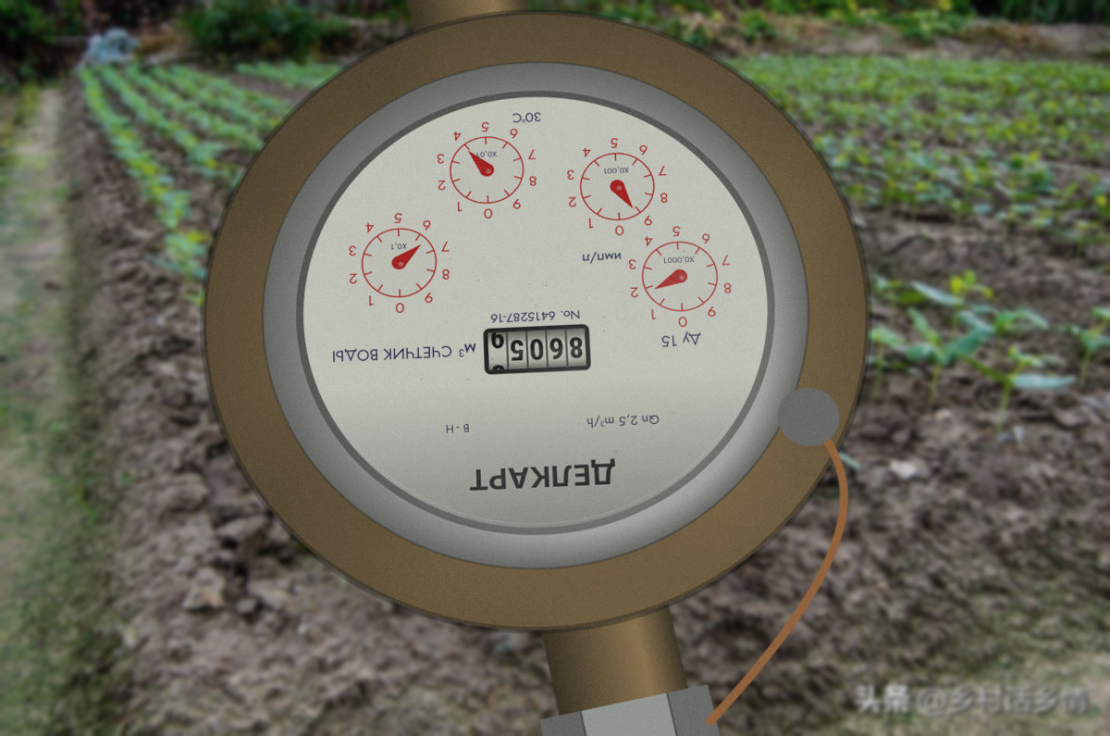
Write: 86058.6391 m³
